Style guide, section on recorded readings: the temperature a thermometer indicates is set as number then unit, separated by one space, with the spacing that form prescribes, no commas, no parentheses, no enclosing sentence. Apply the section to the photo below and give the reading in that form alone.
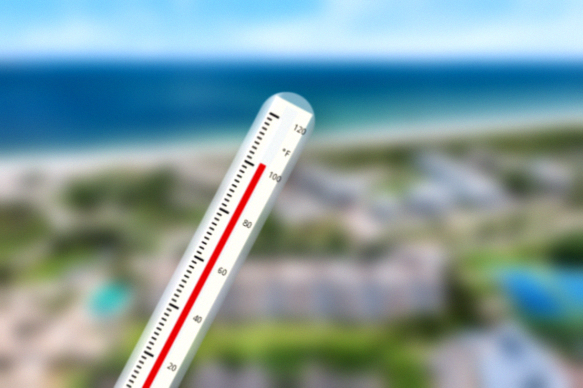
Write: 102 °F
